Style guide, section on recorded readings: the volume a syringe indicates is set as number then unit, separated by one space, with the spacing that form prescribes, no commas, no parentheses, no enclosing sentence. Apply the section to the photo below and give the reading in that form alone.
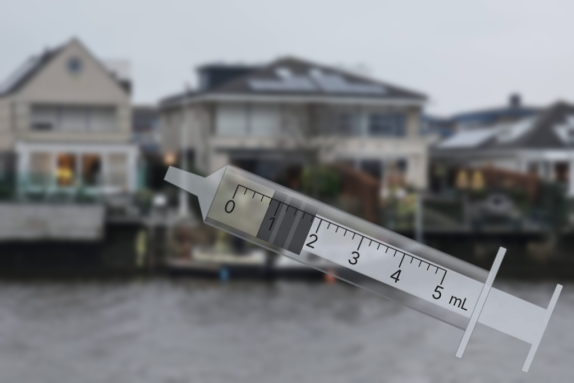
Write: 0.8 mL
